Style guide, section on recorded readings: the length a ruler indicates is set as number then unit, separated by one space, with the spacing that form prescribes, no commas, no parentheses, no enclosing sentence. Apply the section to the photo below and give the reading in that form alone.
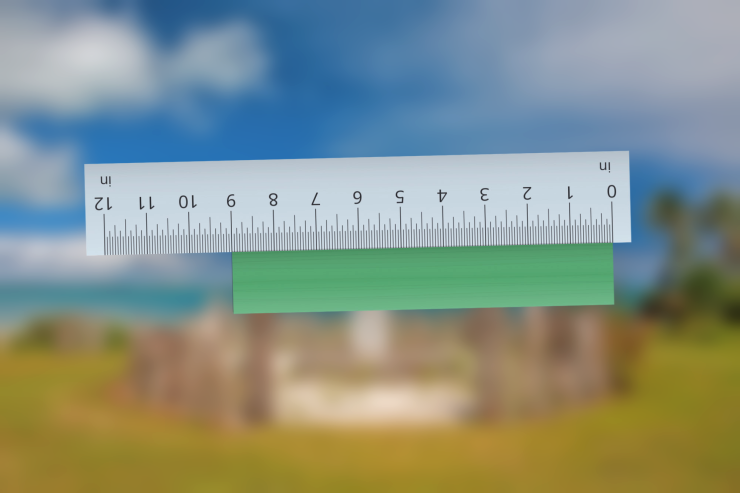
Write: 9 in
